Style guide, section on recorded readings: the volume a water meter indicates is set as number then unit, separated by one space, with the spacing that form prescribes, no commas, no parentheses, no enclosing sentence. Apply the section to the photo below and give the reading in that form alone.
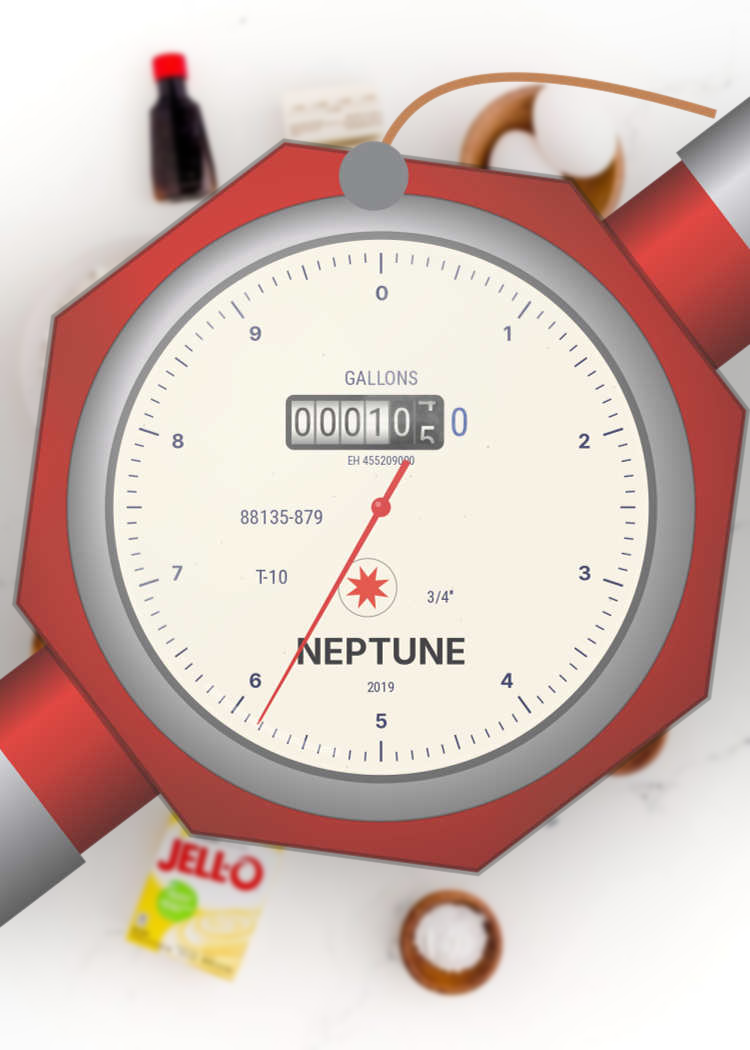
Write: 1045.8 gal
